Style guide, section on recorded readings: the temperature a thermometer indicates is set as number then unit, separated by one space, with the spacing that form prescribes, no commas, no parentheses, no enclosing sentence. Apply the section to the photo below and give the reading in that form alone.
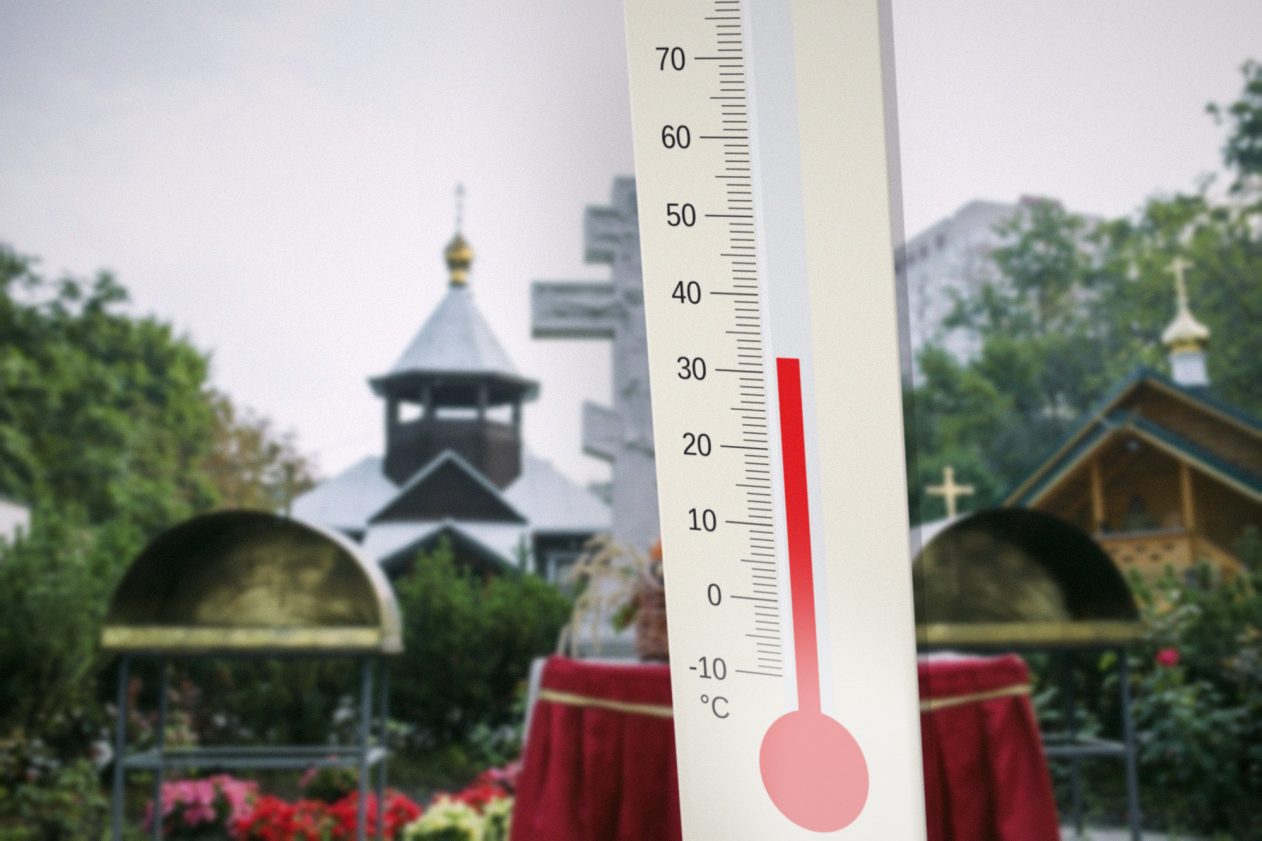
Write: 32 °C
